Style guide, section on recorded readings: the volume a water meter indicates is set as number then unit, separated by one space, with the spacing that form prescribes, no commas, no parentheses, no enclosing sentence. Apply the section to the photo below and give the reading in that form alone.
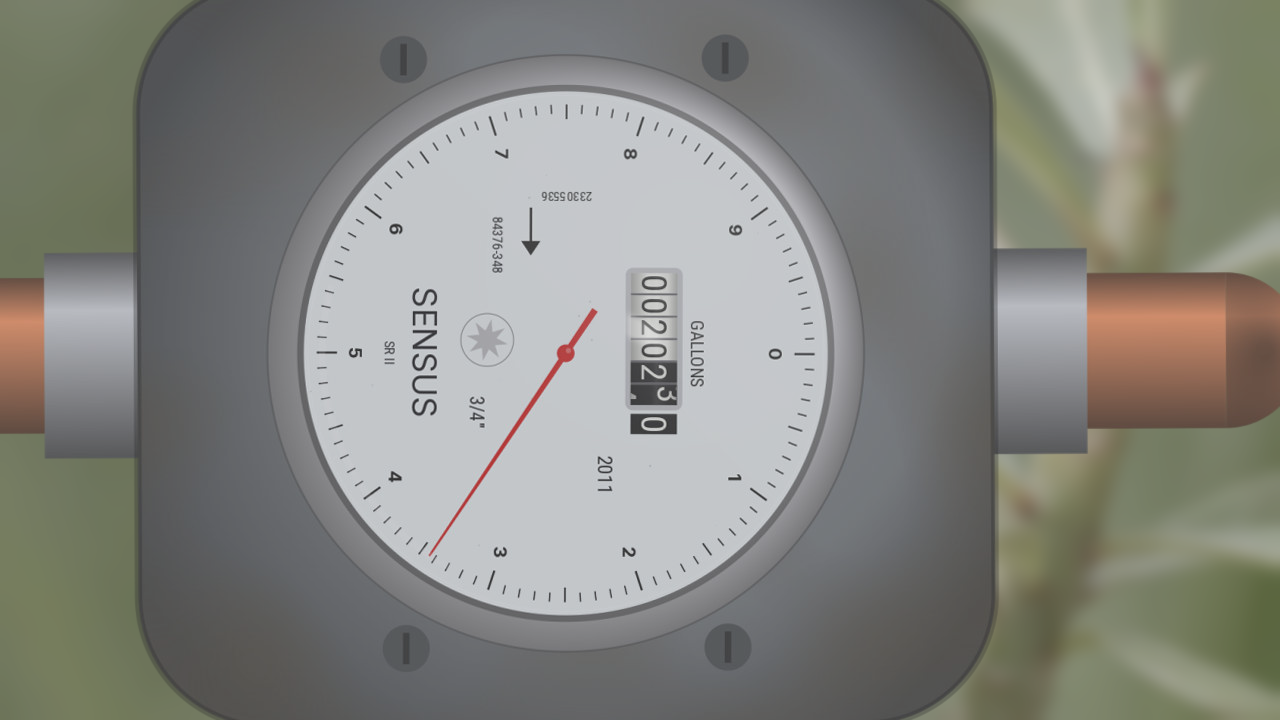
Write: 20233.4 gal
